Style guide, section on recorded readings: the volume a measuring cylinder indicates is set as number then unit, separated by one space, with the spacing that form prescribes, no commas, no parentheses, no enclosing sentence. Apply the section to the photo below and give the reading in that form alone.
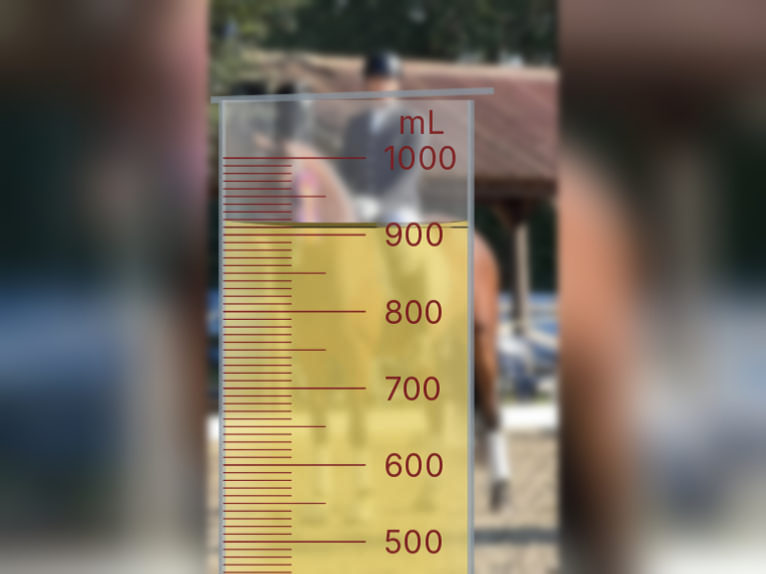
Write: 910 mL
